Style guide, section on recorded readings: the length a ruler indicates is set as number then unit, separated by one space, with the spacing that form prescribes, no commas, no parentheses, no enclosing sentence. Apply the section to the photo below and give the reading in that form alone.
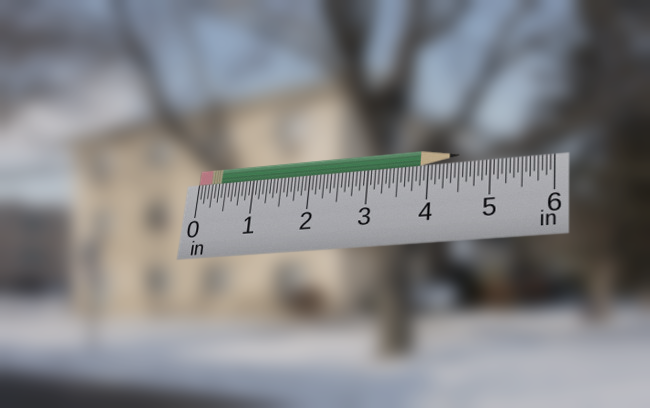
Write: 4.5 in
